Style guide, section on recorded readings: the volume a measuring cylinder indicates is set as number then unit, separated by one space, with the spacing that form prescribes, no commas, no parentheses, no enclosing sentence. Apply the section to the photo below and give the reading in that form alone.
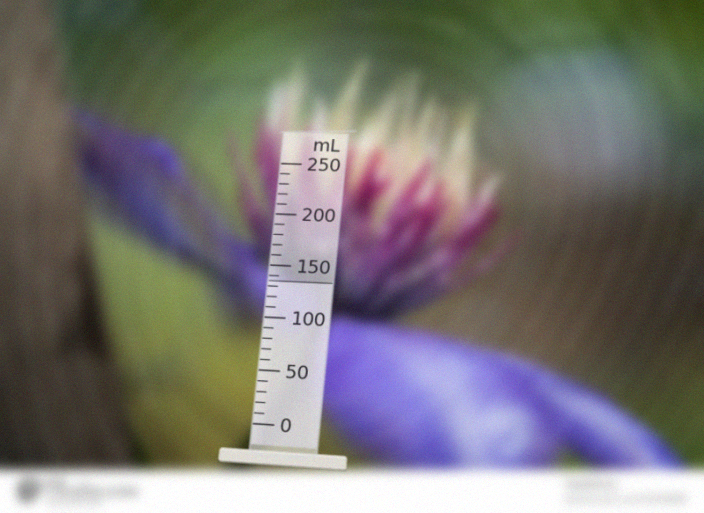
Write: 135 mL
